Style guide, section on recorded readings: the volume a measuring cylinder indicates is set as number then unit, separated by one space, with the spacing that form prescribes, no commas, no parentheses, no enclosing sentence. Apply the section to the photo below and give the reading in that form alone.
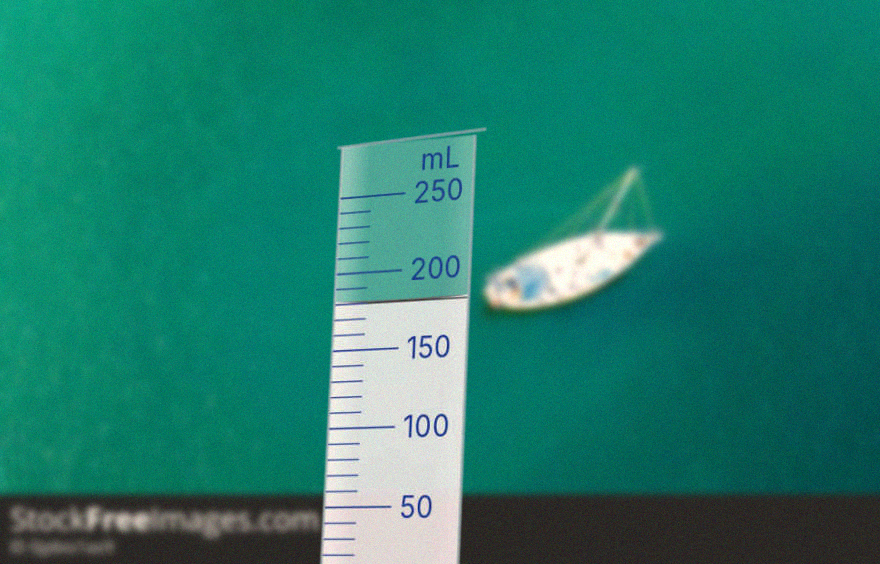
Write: 180 mL
